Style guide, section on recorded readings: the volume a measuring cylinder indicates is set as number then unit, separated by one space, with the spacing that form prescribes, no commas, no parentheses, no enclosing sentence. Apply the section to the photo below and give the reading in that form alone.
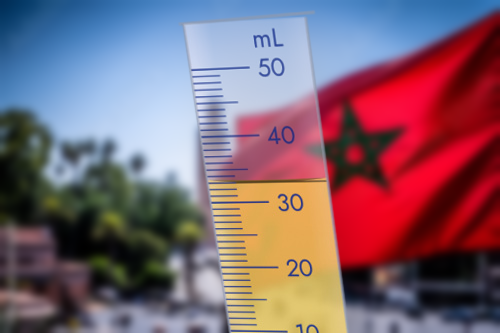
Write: 33 mL
